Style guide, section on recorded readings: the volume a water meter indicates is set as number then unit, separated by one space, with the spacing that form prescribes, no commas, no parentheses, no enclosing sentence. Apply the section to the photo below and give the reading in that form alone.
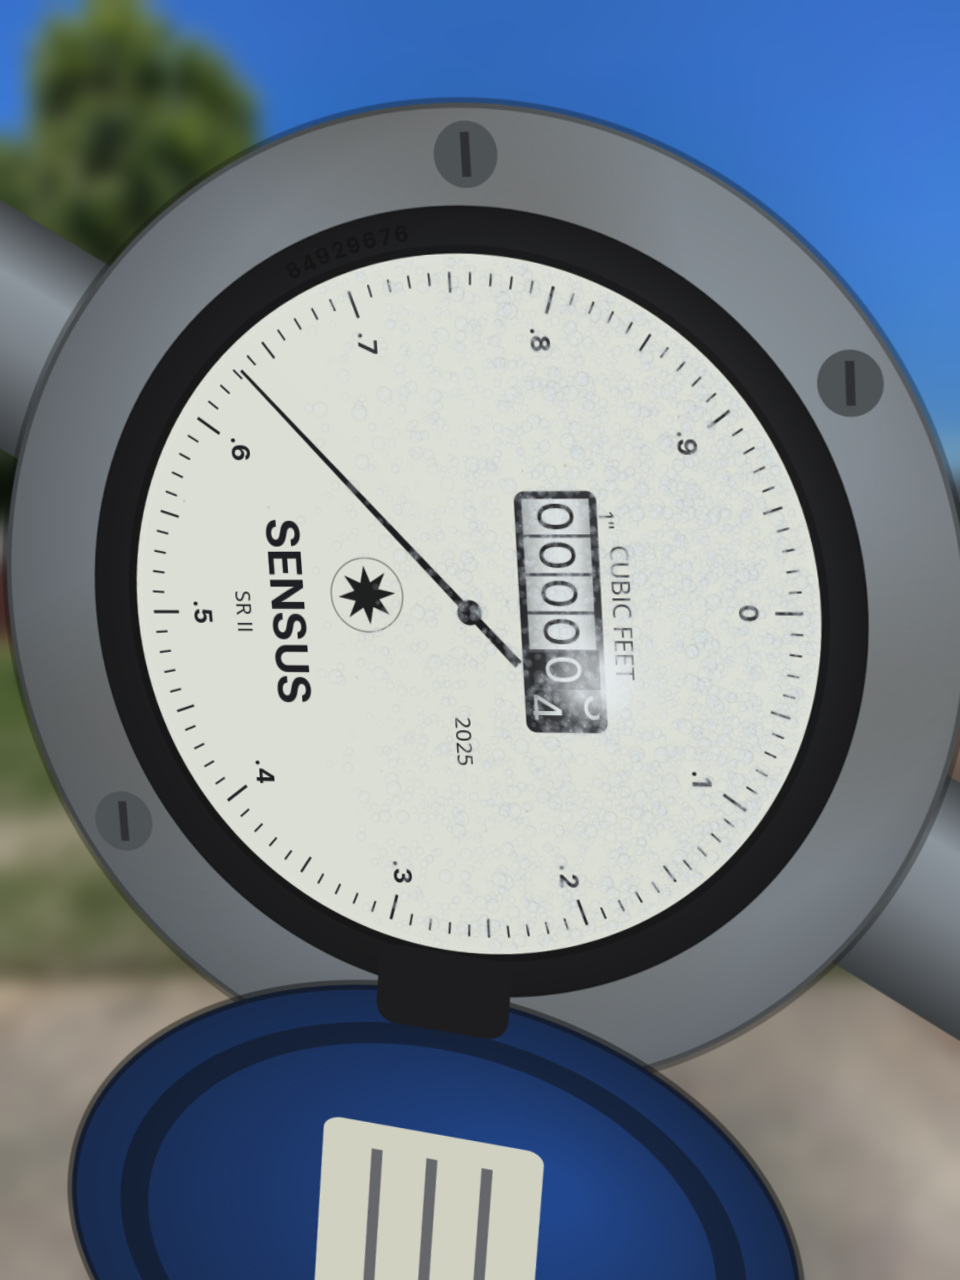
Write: 3.63 ft³
